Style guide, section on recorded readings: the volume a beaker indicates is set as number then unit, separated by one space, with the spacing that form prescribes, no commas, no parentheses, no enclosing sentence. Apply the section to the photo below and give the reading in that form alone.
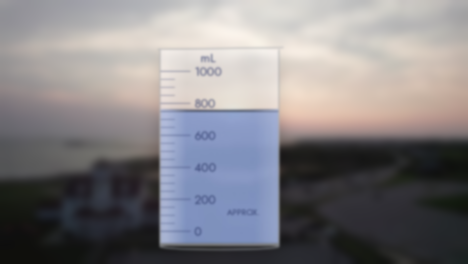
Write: 750 mL
